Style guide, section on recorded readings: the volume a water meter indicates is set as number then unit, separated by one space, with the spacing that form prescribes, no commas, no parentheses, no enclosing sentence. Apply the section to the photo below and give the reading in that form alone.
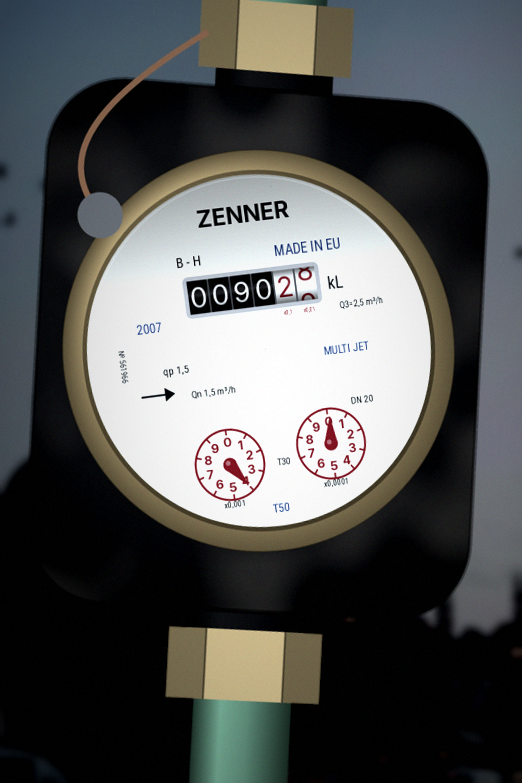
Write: 90.2840 kL
